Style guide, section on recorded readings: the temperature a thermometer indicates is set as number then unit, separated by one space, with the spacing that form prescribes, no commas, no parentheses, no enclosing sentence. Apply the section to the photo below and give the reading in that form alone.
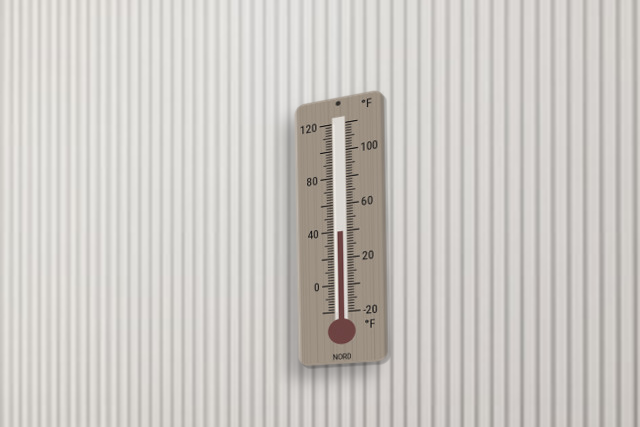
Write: 40 °F
